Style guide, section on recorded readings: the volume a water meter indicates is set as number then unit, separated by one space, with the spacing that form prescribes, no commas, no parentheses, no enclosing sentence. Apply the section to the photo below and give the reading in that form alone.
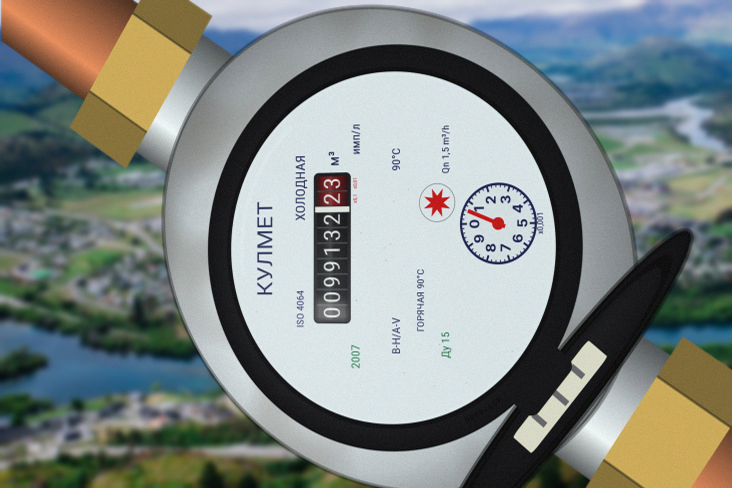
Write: 99132.230 m³
